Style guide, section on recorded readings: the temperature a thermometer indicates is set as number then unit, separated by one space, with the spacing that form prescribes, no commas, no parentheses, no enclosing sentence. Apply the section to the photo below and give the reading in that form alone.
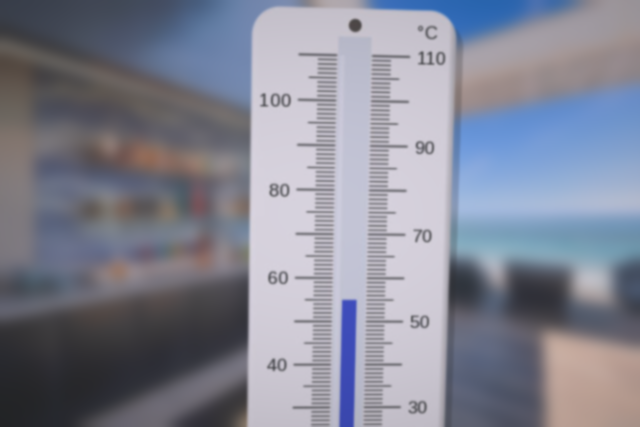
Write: 55 °C
